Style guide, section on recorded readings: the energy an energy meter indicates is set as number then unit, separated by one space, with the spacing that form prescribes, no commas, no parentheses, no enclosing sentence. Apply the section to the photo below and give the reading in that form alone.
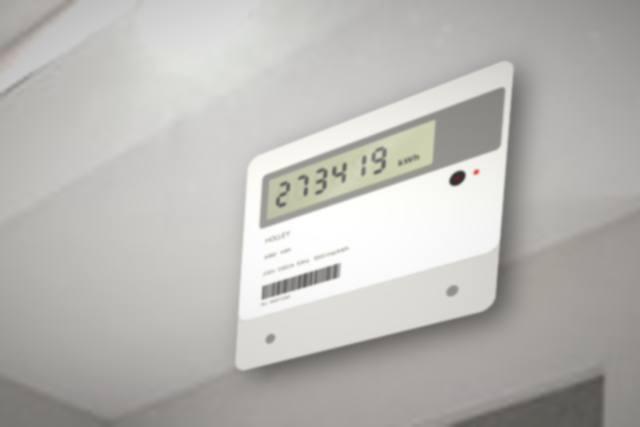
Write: 273419 kWh
